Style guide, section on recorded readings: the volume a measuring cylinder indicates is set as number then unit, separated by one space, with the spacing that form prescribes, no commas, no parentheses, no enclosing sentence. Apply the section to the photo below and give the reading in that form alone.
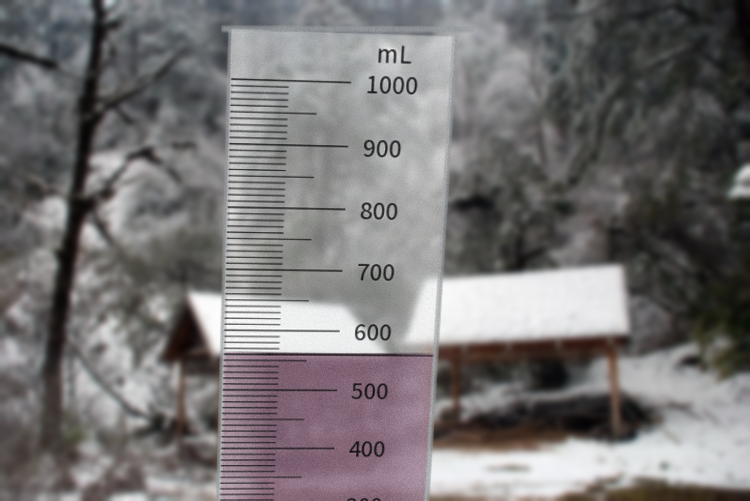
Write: 560 mL
